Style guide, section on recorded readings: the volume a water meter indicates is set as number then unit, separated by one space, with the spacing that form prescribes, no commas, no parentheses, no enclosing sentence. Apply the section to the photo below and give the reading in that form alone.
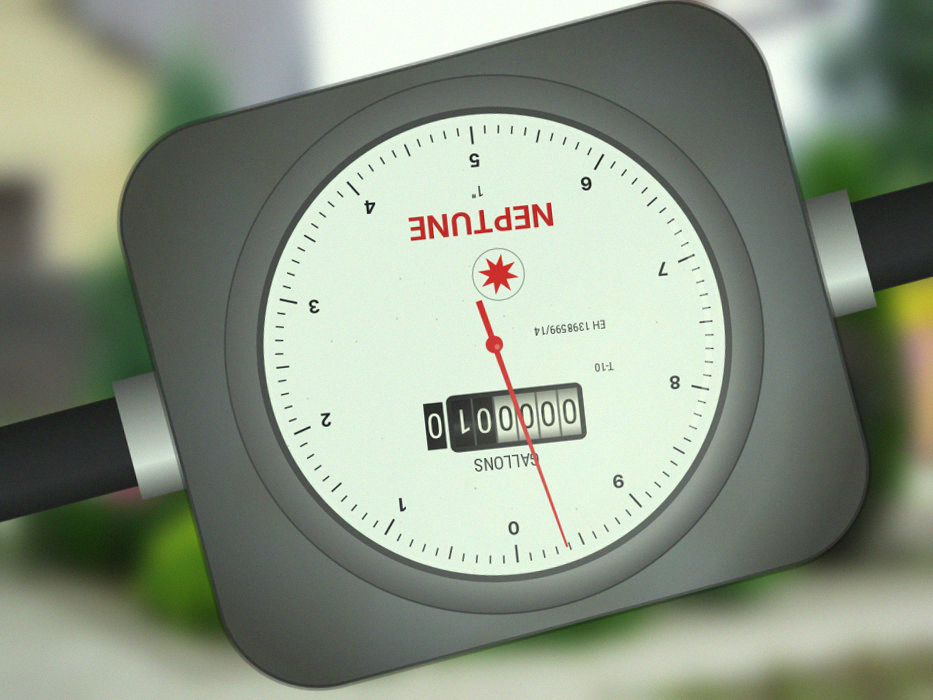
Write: 9.6 gal
